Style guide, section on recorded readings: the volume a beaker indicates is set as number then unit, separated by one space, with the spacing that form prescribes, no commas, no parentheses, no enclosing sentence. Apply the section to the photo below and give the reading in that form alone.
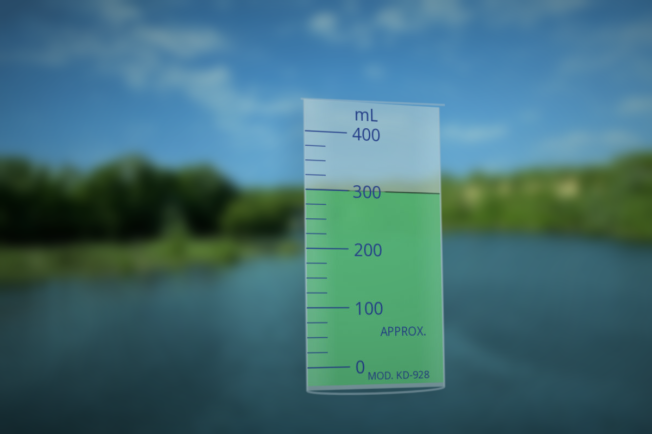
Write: 300 mL
